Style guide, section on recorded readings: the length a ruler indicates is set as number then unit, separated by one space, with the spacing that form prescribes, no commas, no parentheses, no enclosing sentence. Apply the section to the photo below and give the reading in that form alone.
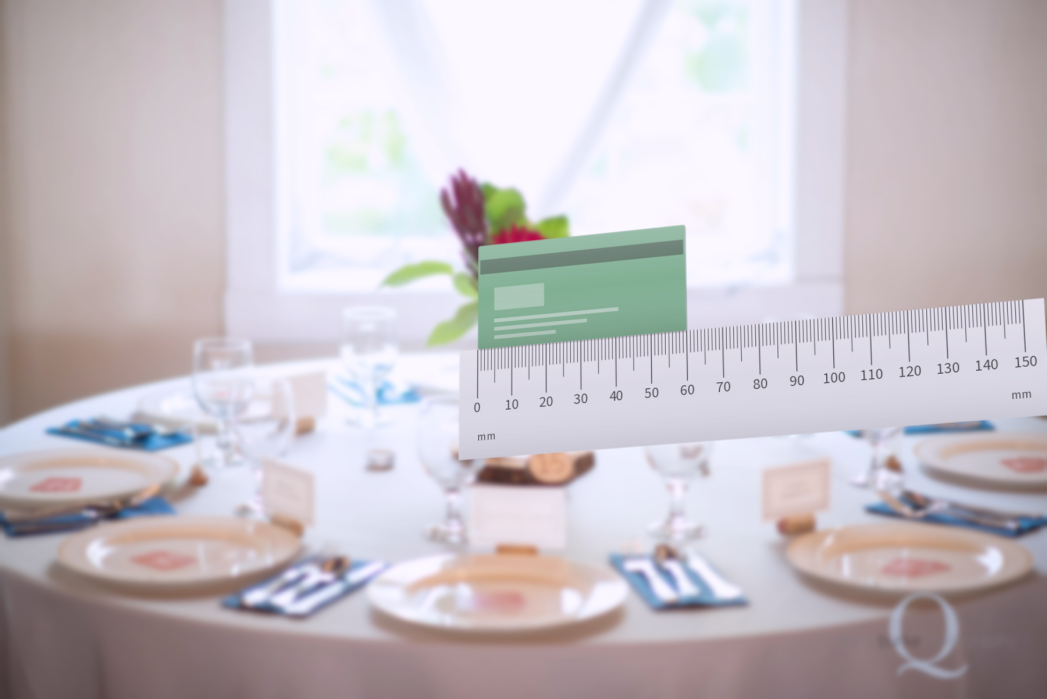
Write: 60 mm
